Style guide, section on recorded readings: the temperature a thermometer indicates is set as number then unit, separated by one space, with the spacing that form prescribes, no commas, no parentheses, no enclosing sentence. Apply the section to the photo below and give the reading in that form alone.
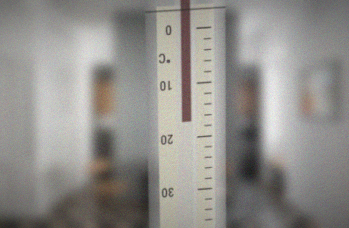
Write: 17 °C
